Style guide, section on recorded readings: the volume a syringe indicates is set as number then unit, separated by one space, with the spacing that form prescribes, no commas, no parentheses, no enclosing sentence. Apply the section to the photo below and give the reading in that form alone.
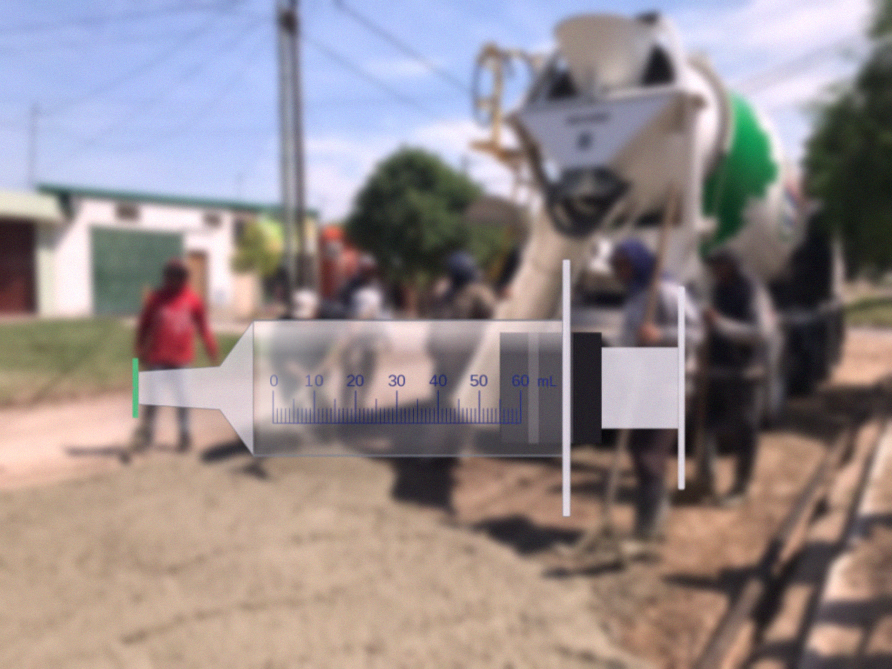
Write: 55 mL
